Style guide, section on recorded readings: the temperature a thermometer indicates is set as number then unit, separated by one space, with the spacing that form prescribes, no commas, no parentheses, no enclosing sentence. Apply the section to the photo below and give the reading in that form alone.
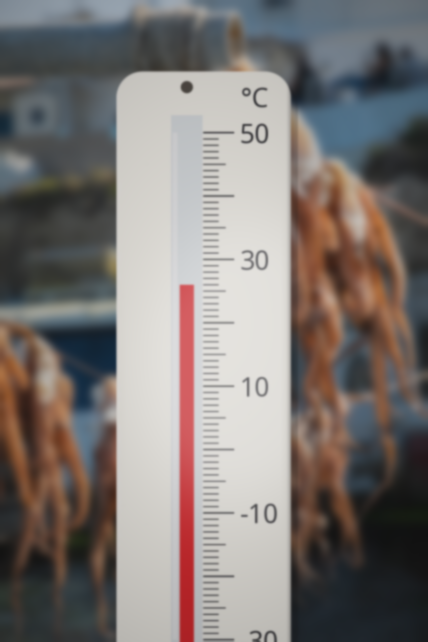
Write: 26 °C
